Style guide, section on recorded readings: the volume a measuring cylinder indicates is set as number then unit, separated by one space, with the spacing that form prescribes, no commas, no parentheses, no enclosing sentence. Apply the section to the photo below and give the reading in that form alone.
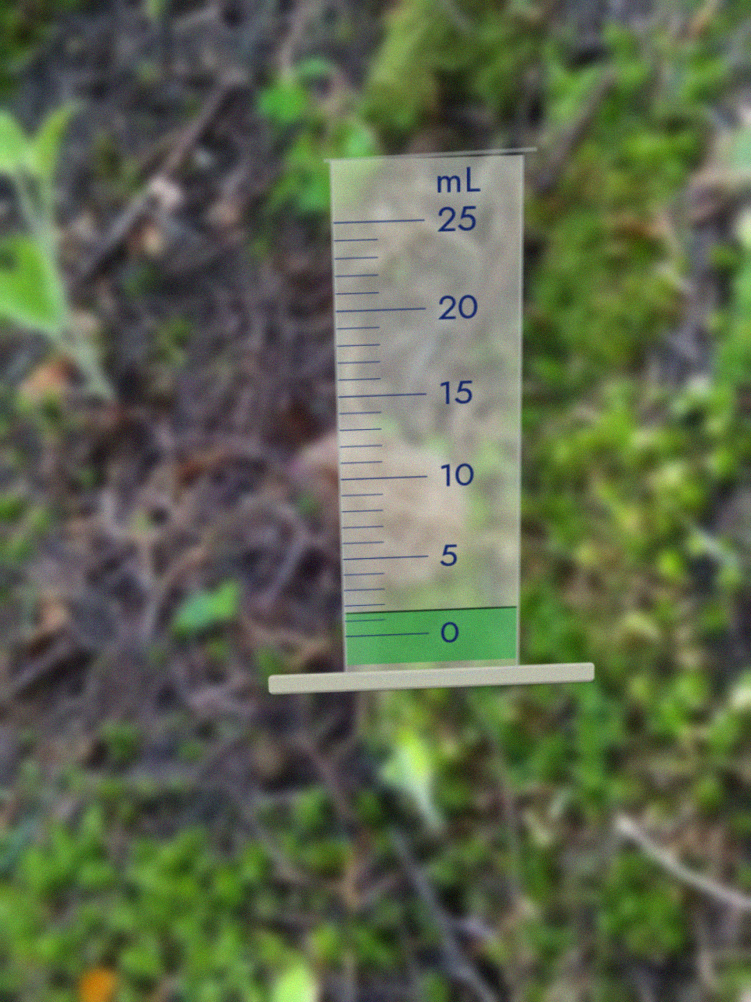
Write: 1.5 mL
